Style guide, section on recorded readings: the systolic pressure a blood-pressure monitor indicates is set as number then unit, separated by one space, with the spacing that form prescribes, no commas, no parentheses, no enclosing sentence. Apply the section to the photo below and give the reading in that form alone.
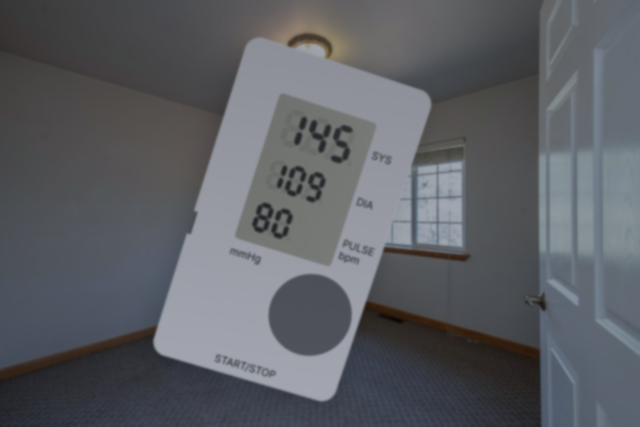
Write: 145 mmHg
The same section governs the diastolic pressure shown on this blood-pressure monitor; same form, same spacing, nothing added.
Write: 109 mmHg
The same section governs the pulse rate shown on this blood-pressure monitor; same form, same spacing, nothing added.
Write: 80 bpm
